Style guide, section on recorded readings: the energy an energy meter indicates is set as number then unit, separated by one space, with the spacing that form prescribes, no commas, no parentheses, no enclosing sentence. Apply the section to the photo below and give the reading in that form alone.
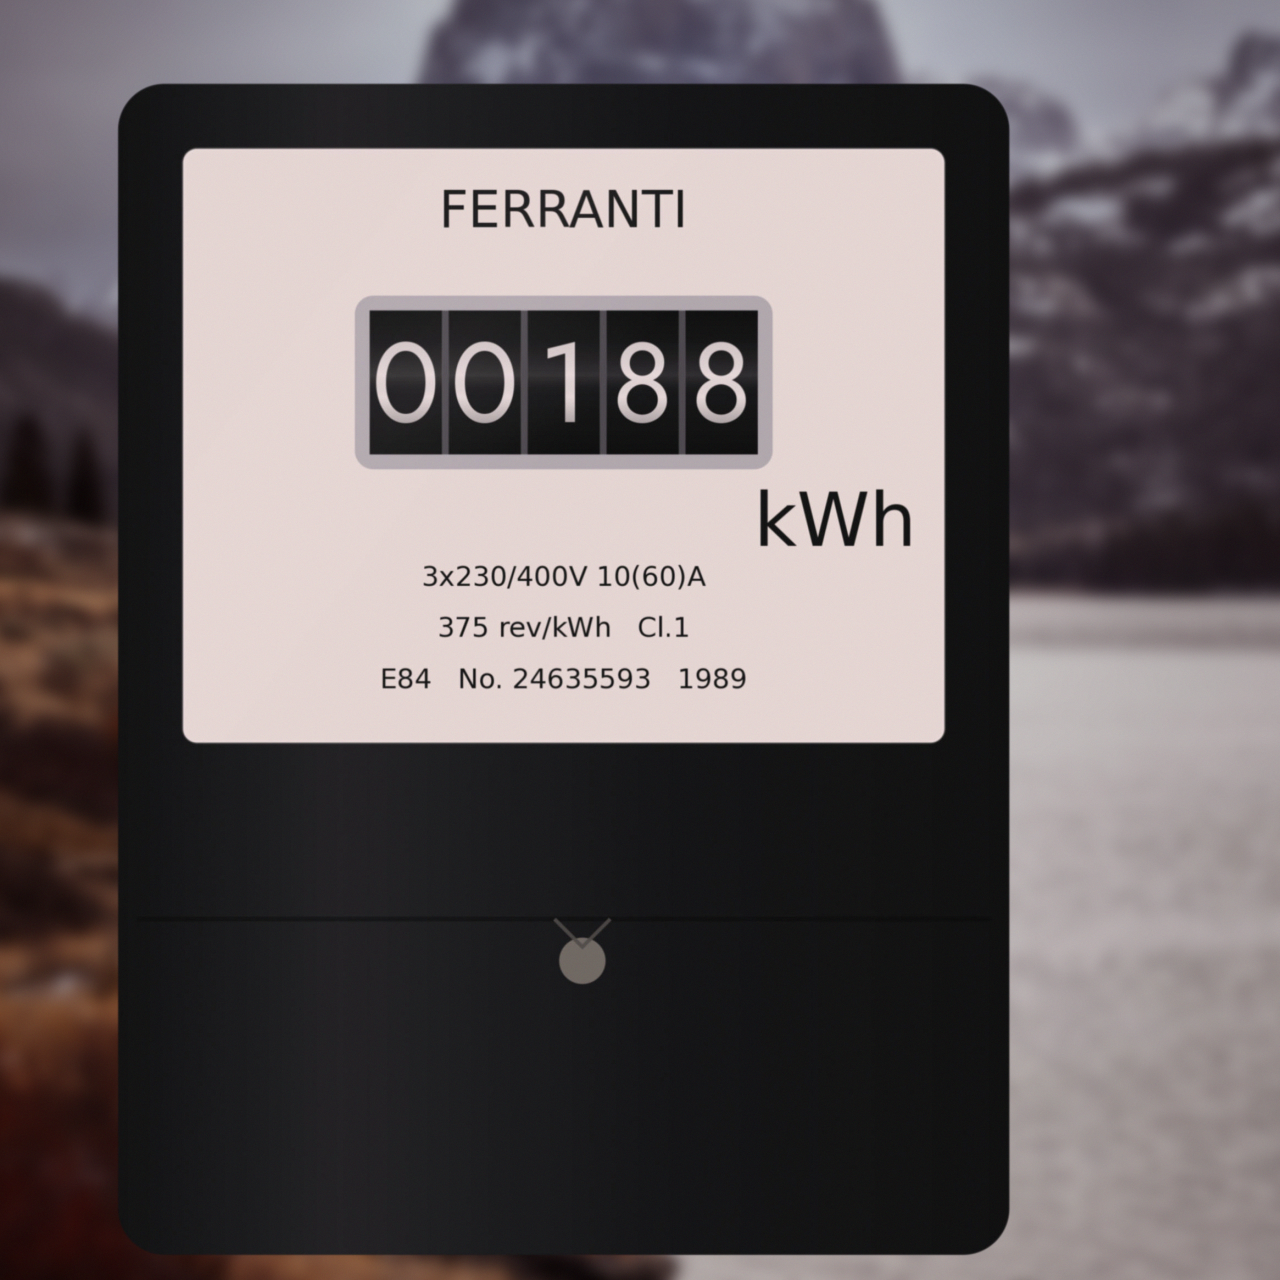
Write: 188 kWh
